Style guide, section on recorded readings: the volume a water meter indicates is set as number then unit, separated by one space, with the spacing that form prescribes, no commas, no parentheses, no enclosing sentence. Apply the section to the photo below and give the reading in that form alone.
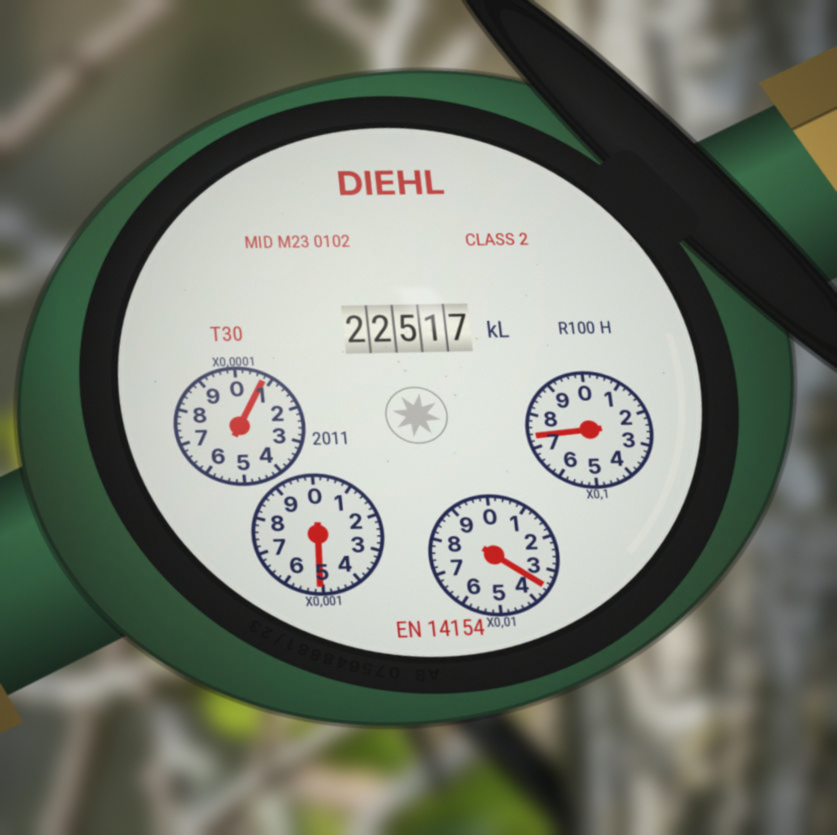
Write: 22517.7350 kL
